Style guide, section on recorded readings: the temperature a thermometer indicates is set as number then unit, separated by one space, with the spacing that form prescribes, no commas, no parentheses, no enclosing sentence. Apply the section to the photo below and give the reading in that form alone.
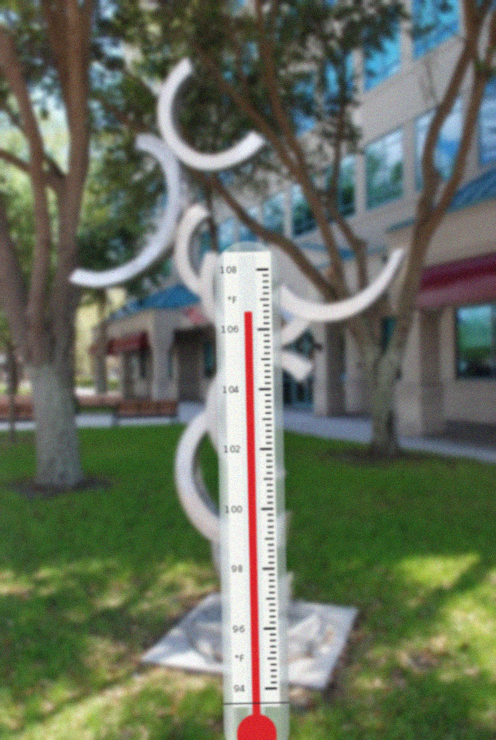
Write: 106.6 °F
